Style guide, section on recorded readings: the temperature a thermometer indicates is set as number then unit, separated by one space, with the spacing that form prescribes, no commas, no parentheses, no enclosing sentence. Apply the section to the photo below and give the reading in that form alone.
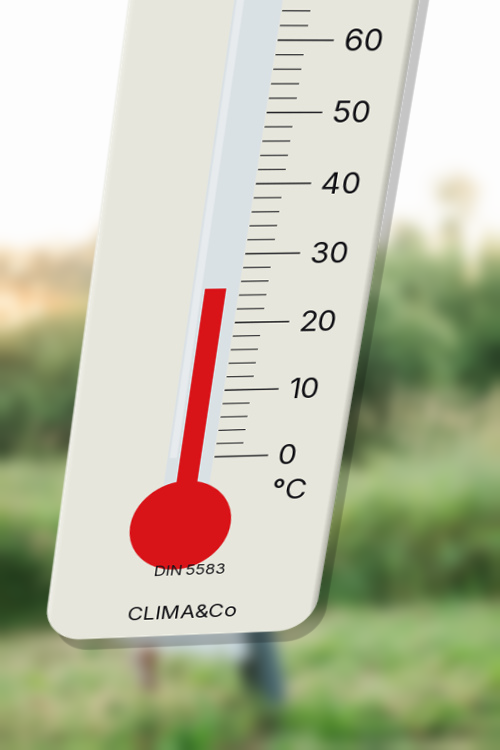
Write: 25 °C
